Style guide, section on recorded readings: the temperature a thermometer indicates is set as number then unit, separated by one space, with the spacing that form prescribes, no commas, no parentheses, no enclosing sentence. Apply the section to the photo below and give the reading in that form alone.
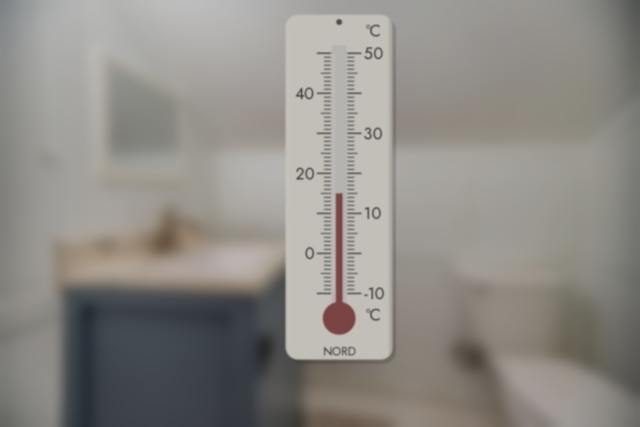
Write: 15 °C
